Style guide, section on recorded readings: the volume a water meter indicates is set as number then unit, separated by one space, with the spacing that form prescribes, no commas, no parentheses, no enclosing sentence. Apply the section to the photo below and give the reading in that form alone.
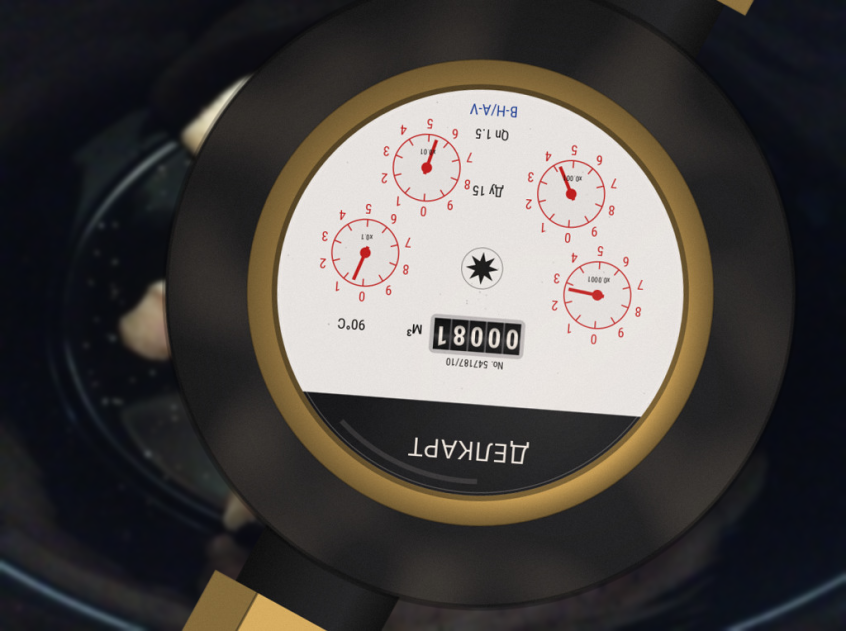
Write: 81.0542 m³
